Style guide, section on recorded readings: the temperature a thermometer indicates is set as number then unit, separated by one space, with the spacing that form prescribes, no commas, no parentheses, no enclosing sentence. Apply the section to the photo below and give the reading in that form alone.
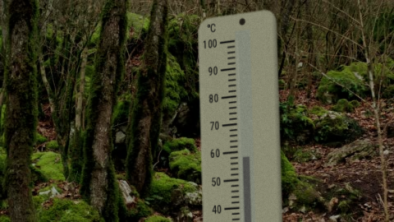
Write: 58 °C
